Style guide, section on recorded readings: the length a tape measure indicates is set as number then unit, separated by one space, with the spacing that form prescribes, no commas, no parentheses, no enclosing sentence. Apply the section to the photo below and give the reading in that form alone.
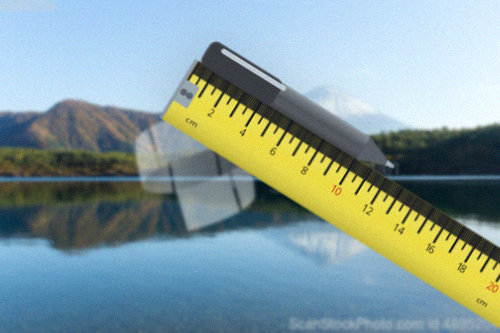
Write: 12 cm
